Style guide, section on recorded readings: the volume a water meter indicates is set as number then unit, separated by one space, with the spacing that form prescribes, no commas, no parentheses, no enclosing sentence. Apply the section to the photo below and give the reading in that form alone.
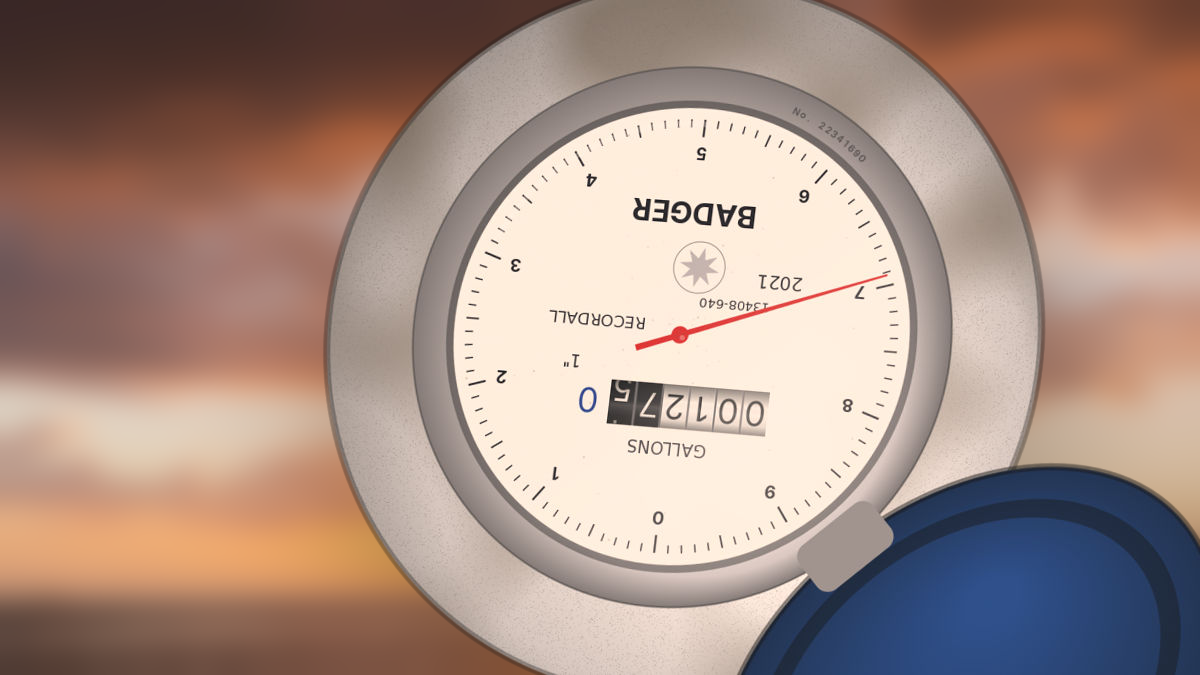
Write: 12746.9 gal
